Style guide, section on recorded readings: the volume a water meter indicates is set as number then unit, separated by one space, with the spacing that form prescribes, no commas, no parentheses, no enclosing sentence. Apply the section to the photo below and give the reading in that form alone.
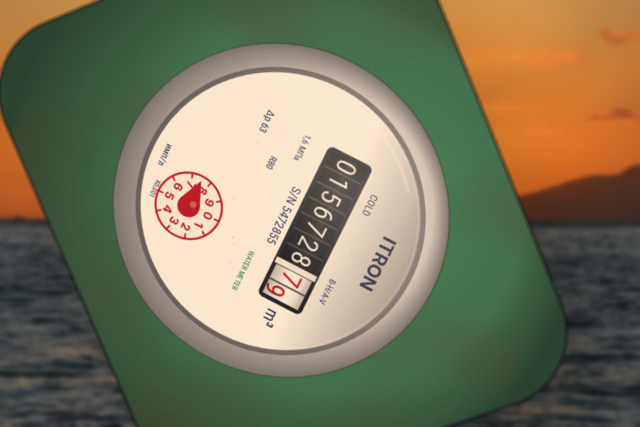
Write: 156728.787 m³
